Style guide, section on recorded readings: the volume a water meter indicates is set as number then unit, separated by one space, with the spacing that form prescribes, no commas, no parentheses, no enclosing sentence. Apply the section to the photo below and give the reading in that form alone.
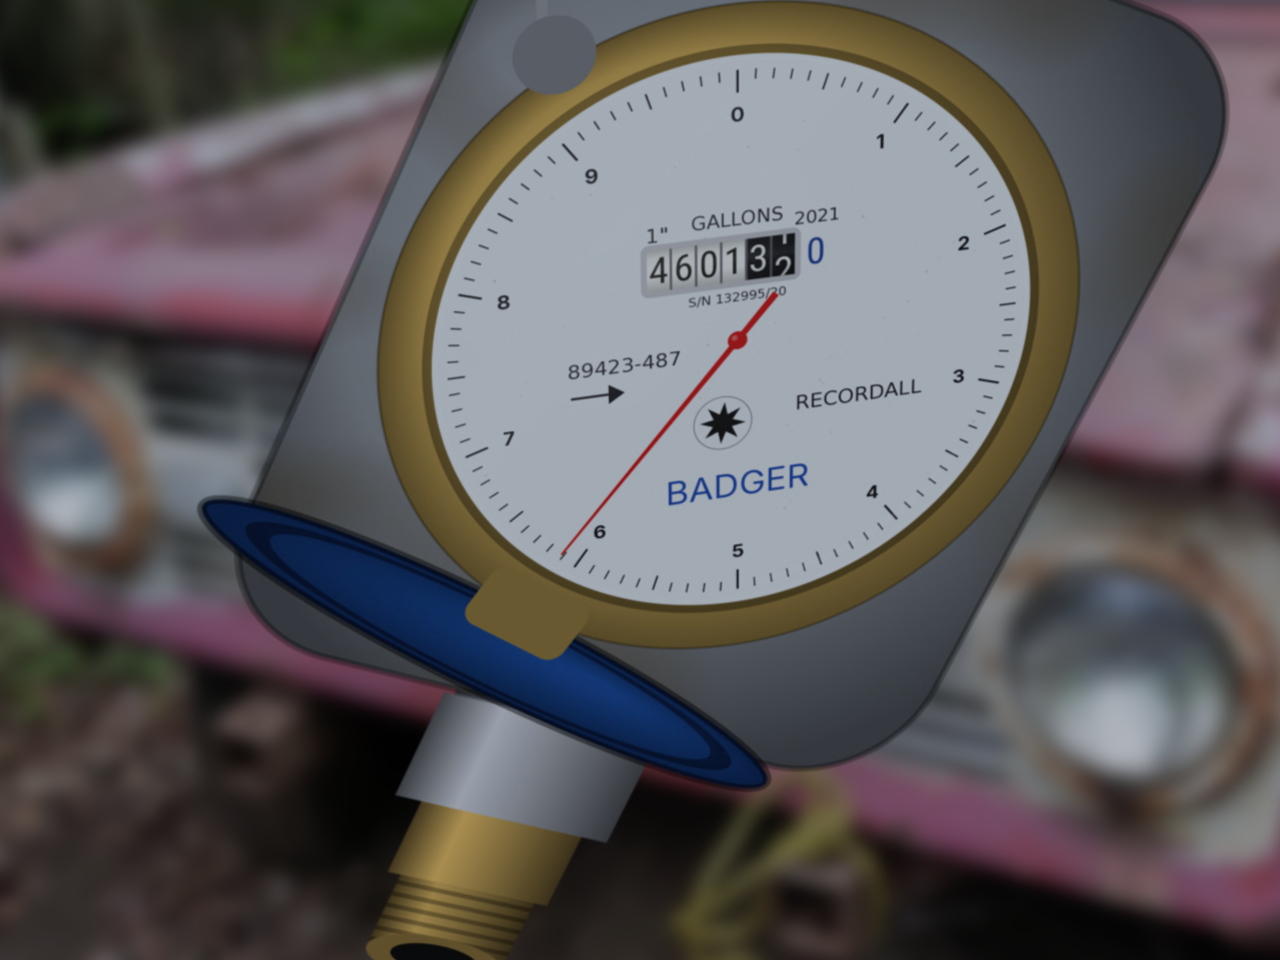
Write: 4601316.1 gal
